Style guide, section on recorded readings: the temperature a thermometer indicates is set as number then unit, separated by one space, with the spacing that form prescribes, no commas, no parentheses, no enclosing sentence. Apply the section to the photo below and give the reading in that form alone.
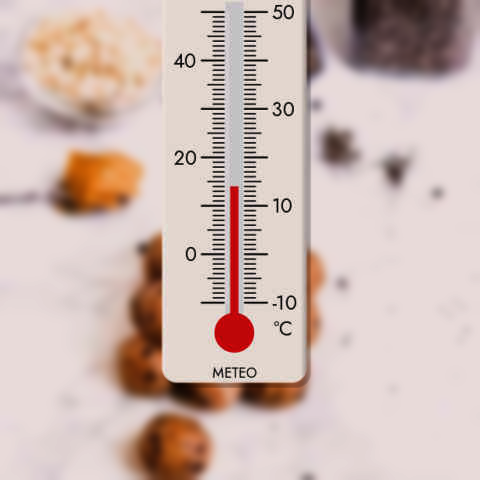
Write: 14 °C
